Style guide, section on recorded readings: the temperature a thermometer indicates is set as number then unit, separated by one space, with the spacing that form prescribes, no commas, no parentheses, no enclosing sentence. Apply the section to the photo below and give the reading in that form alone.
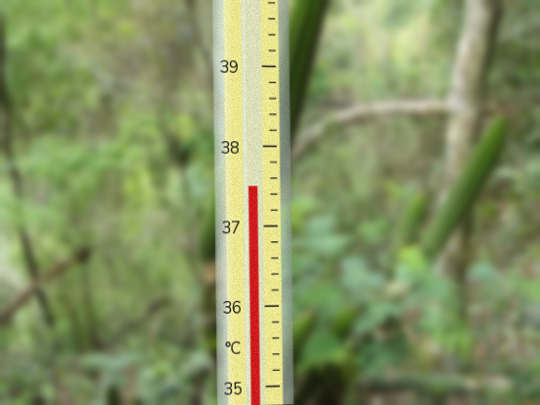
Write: 37.5 °C
